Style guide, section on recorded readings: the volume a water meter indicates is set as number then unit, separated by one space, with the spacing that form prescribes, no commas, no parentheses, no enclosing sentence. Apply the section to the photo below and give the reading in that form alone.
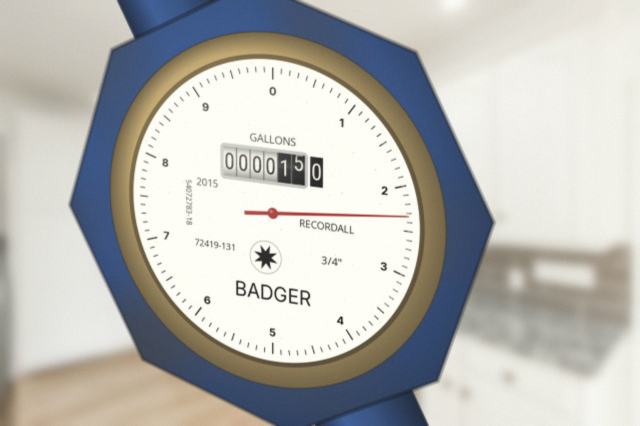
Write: 152.3 gal
